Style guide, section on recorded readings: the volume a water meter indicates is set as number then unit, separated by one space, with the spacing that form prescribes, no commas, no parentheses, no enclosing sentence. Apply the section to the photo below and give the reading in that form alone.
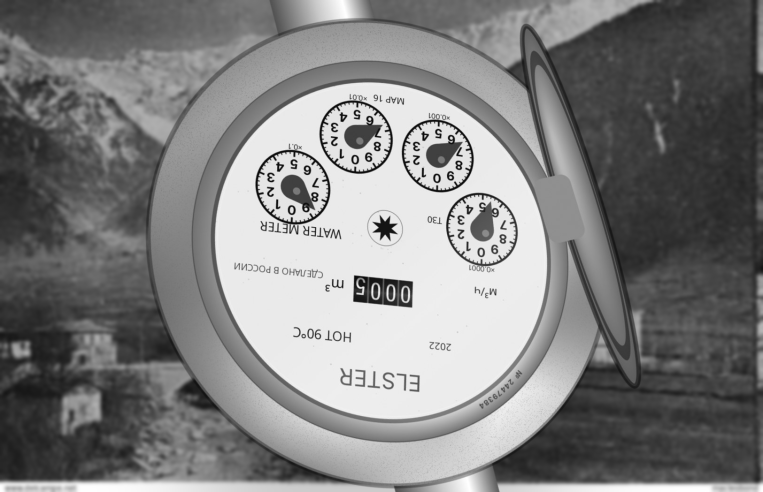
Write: 4.8665 m³
